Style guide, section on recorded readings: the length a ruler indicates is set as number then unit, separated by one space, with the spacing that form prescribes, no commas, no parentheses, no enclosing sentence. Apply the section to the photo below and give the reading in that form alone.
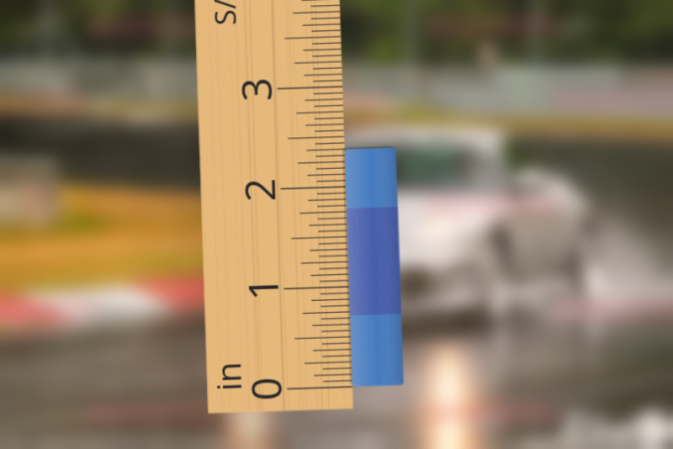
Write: 2.375 in
